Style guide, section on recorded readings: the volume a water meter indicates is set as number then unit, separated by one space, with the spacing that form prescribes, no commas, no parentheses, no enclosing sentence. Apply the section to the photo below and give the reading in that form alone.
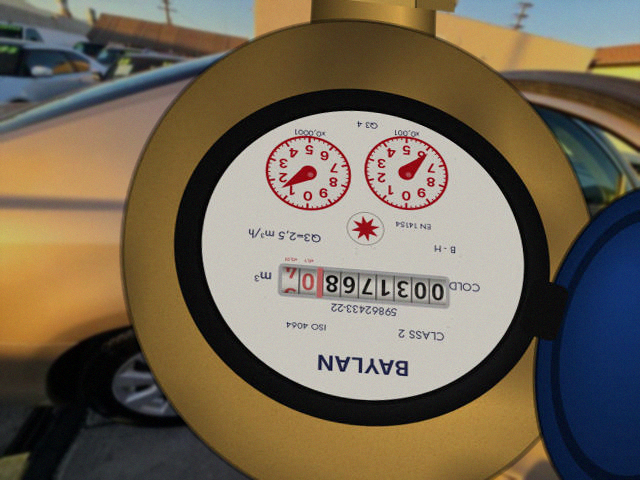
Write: 31768.0361 m³
